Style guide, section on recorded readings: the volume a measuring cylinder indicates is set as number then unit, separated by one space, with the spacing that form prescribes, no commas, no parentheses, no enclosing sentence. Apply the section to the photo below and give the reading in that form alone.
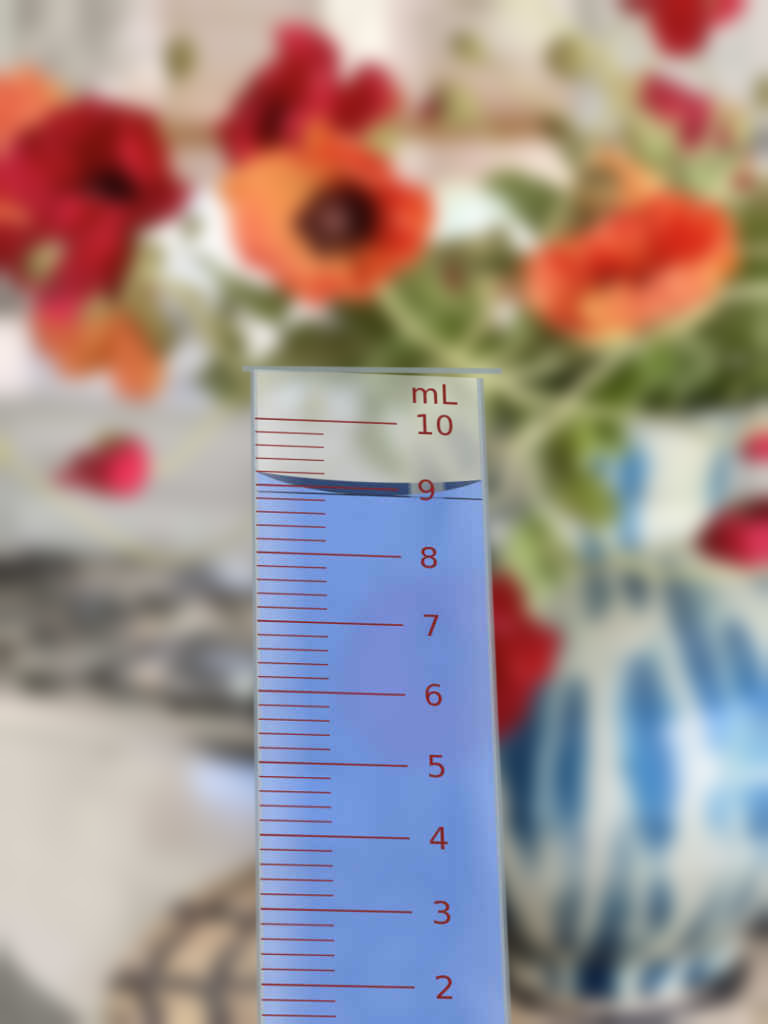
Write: 8.9 mL
